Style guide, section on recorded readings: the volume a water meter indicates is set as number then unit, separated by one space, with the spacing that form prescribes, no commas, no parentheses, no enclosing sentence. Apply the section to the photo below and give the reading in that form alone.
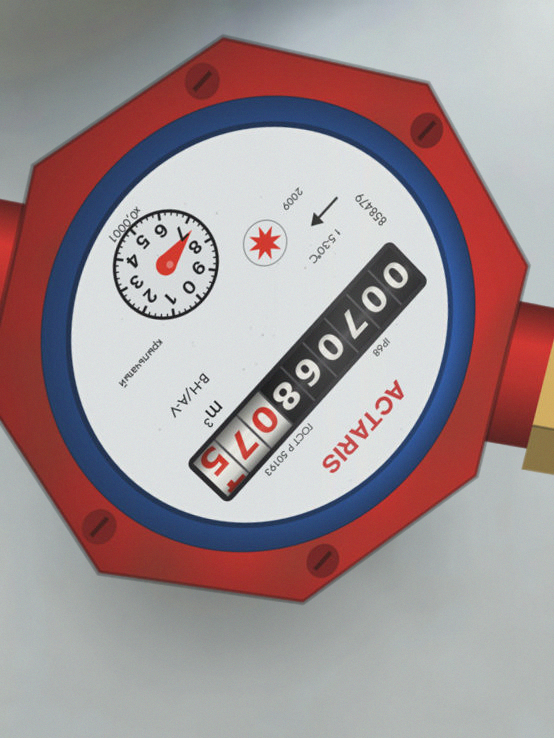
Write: 7068.0747 m³
